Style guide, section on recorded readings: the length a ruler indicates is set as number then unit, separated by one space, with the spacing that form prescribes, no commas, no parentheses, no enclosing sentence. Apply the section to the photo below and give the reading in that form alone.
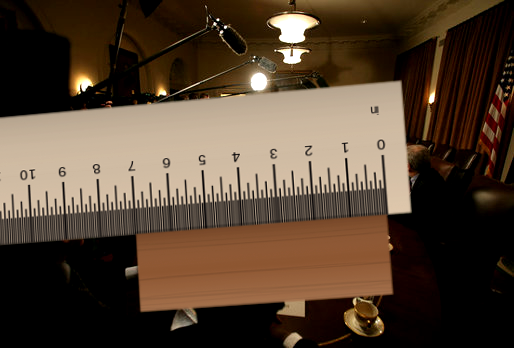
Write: 7 in
